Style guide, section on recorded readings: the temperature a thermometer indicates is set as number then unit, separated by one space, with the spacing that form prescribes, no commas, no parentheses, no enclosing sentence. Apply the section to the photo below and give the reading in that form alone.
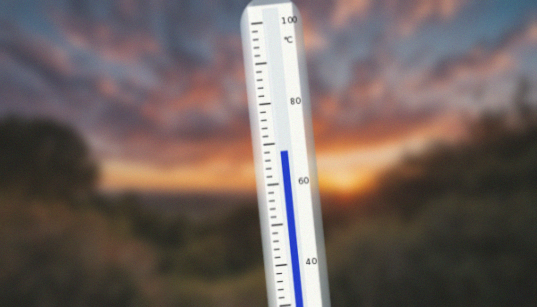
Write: 68 °C
